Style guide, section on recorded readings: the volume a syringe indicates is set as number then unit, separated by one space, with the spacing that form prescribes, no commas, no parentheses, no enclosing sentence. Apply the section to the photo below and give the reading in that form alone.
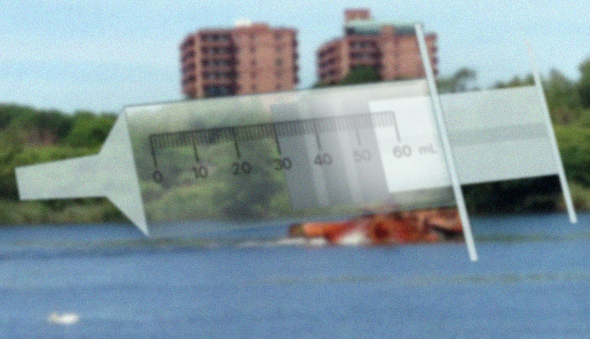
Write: 30 mL
